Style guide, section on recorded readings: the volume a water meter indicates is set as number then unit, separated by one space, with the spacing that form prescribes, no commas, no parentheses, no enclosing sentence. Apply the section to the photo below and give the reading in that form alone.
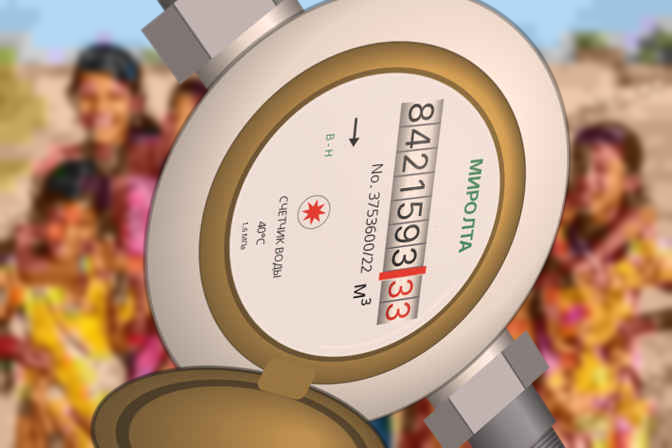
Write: 8421593.33 m³
